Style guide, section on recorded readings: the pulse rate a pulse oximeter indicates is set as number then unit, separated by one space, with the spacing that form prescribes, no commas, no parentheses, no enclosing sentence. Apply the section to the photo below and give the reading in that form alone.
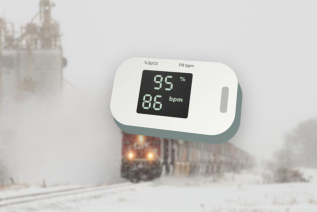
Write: 86 bpm
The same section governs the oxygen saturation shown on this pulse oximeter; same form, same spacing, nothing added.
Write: 95 %
